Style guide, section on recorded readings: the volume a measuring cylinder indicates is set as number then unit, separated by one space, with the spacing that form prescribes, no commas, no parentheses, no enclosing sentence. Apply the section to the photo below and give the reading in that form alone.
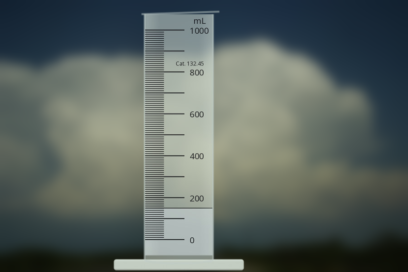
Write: 150 mL
